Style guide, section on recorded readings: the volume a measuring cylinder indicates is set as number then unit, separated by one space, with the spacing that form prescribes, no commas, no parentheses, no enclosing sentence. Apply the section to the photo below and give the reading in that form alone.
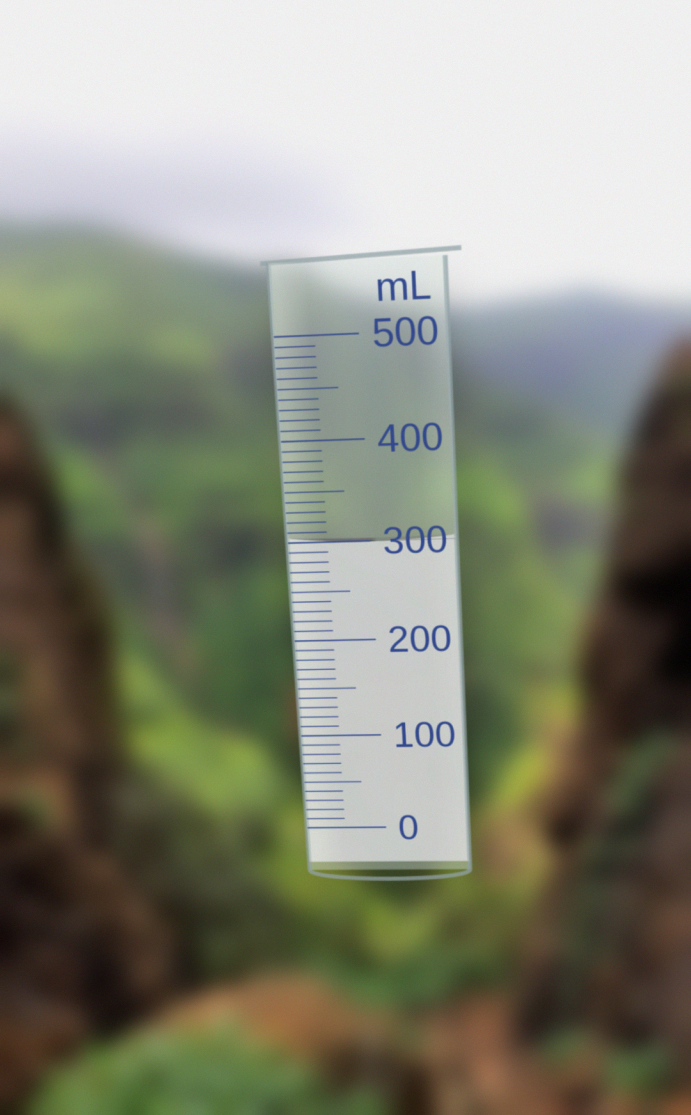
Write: 300 mL
